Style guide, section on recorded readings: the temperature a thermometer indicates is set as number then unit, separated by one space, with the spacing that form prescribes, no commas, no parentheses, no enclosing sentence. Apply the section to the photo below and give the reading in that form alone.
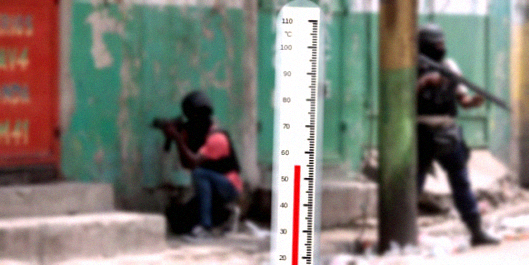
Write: 55 °C
